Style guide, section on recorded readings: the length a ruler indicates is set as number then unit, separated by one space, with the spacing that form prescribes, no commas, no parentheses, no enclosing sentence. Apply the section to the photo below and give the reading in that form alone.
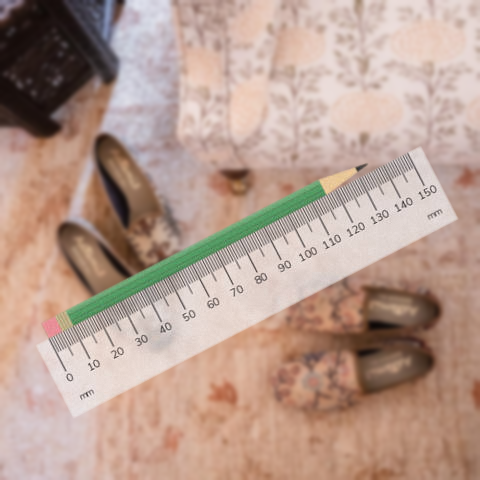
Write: 135 mm
